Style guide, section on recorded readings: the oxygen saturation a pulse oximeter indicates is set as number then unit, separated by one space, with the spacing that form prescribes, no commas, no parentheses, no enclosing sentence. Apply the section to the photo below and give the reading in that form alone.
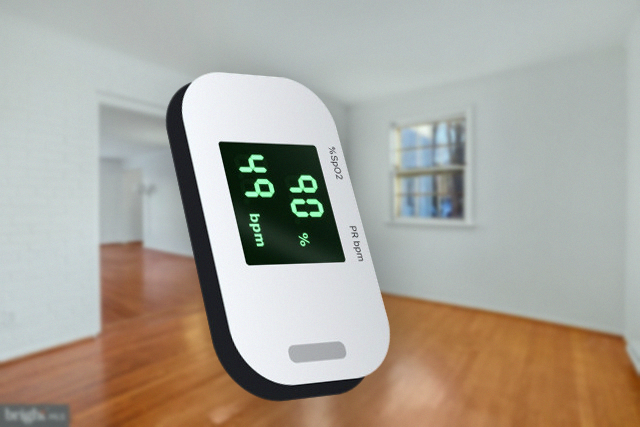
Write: 90 %
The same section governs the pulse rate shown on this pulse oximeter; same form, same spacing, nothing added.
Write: 49 bpm
